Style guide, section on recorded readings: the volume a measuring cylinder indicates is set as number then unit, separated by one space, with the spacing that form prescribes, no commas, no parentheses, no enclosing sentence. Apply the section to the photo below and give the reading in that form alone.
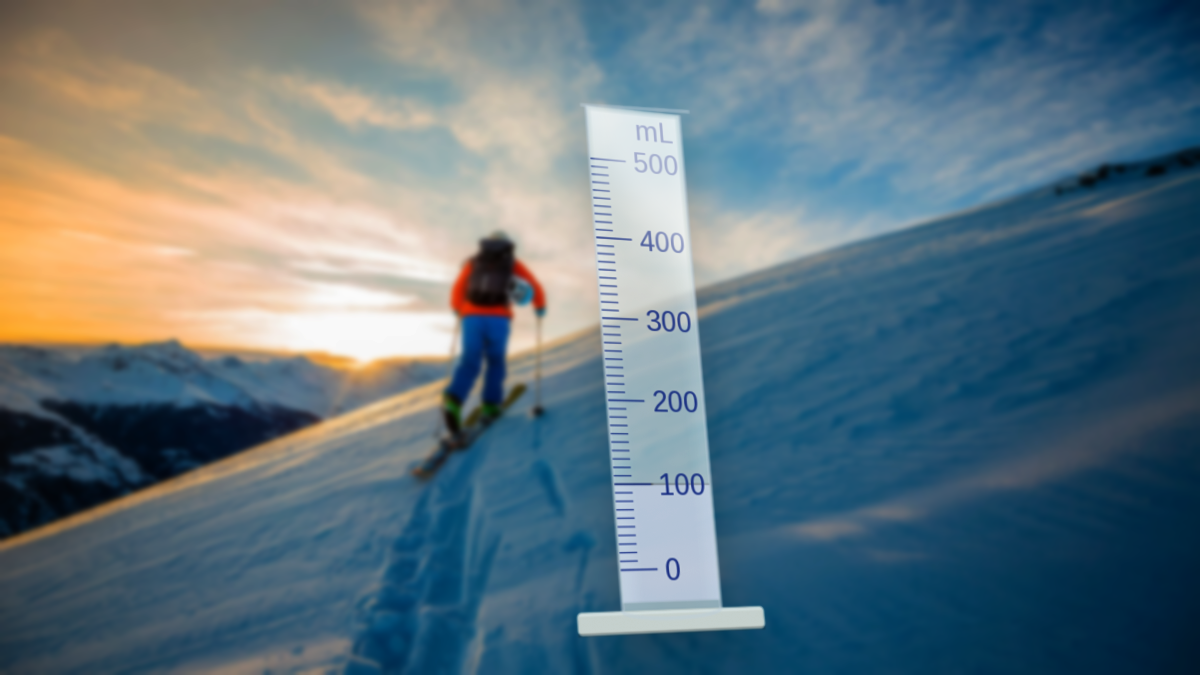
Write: 100 mL
